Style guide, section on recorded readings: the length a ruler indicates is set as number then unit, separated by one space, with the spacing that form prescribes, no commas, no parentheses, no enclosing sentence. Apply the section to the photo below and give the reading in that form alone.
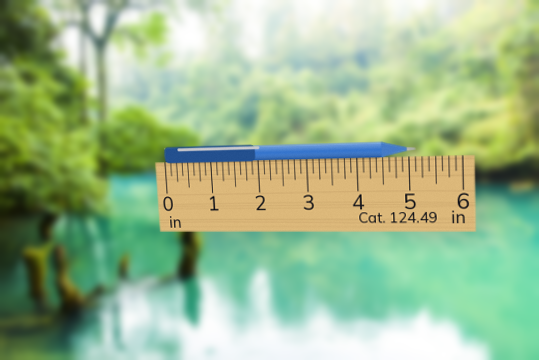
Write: 5.125 in
